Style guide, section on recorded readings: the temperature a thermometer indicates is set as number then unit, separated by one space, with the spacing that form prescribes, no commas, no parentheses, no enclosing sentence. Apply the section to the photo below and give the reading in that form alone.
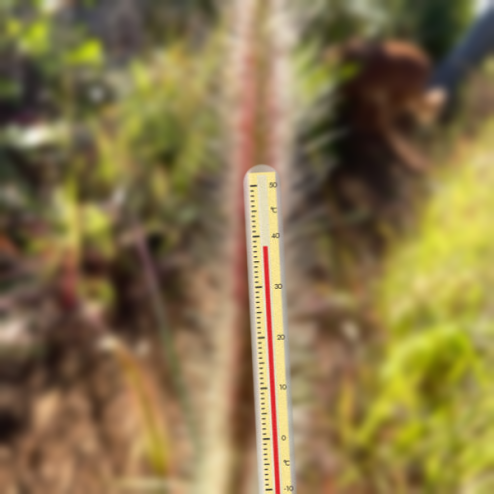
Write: 38 °C
